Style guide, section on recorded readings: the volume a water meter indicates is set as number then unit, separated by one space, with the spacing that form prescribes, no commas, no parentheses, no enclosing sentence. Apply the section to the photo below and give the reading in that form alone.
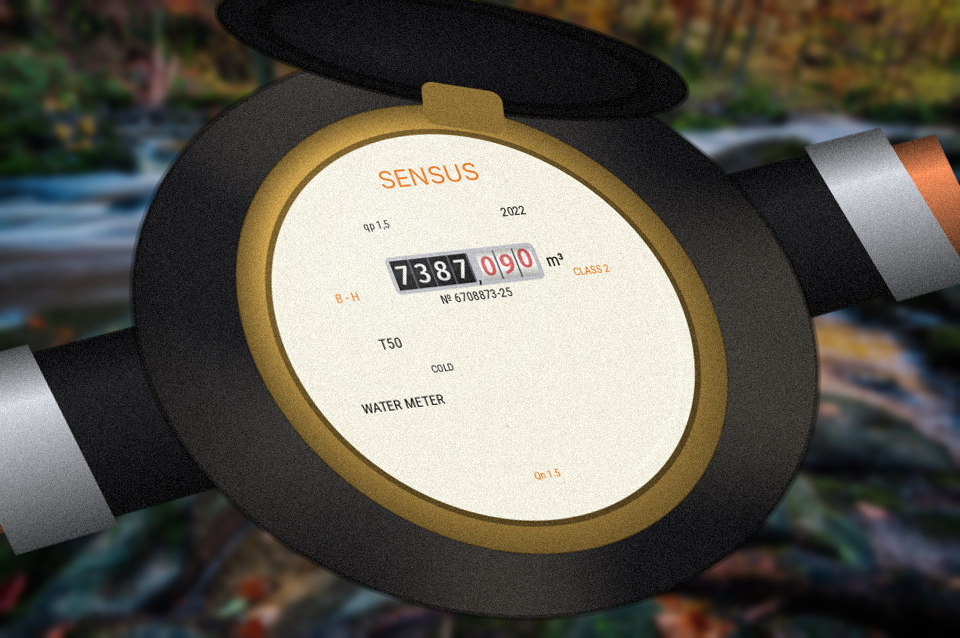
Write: 7387.090 m³
